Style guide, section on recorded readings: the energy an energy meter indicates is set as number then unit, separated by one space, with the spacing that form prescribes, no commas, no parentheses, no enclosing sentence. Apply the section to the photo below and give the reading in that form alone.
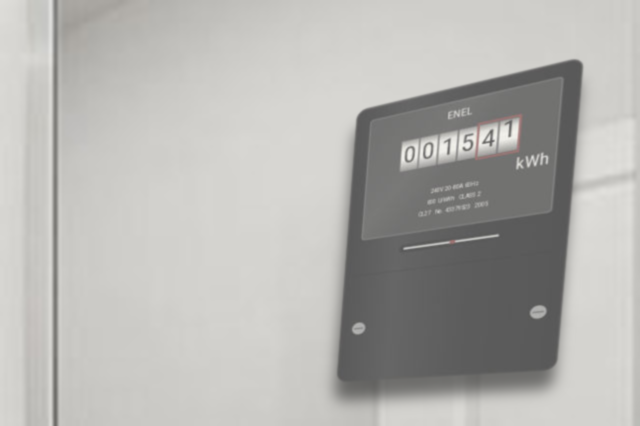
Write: 15.41 kWh
